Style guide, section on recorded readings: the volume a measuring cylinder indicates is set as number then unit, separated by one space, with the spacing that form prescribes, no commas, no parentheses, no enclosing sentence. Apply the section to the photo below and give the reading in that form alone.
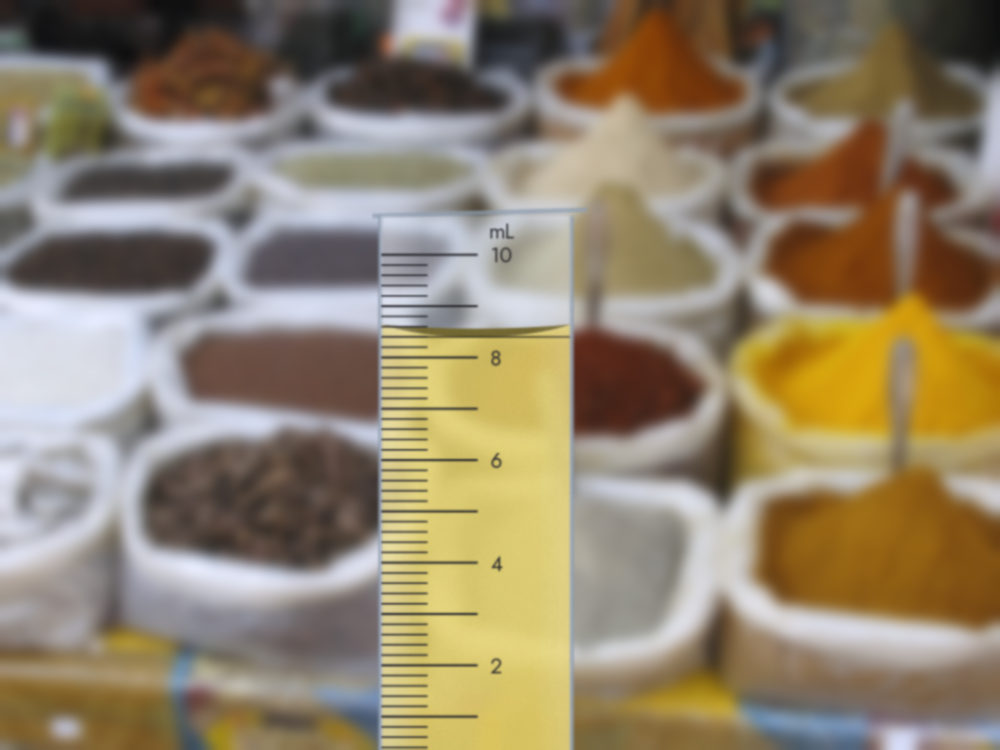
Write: 8.4 mL
